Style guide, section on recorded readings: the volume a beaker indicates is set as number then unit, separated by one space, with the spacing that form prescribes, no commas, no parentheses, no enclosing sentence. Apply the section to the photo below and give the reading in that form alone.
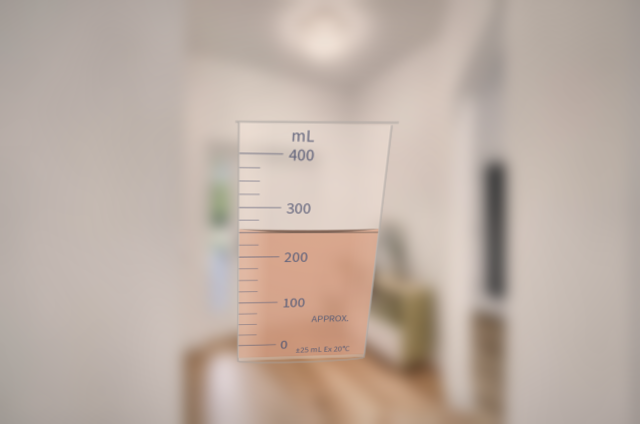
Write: 250 mL
